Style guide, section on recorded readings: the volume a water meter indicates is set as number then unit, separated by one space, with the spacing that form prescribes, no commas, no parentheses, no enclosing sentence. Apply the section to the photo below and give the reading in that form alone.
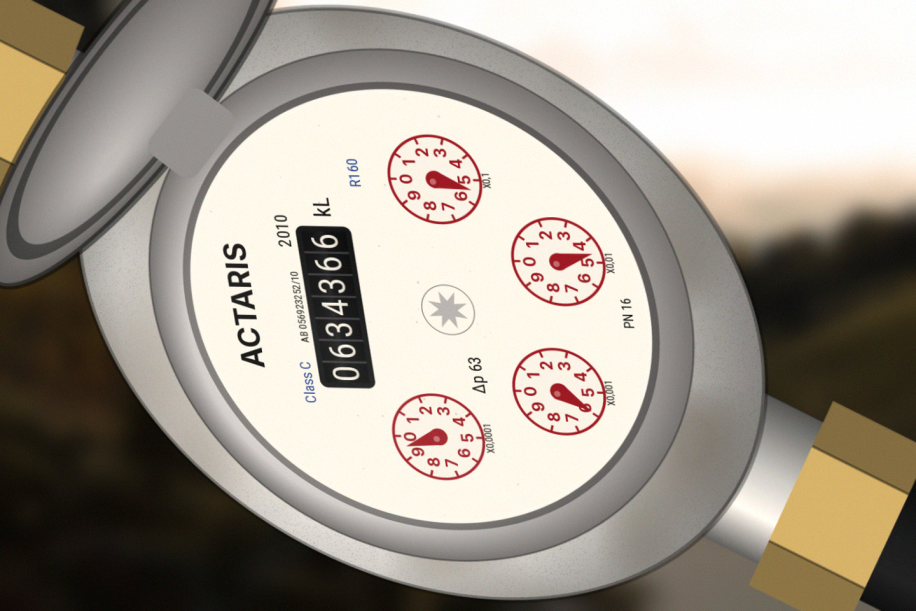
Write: 634366.5459 kL
